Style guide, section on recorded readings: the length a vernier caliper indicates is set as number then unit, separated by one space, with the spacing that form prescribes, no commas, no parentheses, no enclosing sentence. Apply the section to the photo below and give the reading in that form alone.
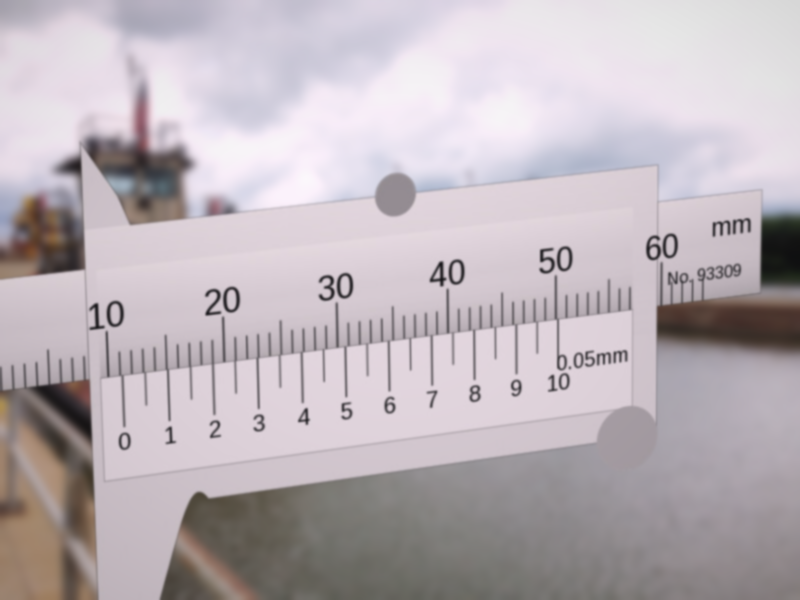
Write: 11.2 mm
